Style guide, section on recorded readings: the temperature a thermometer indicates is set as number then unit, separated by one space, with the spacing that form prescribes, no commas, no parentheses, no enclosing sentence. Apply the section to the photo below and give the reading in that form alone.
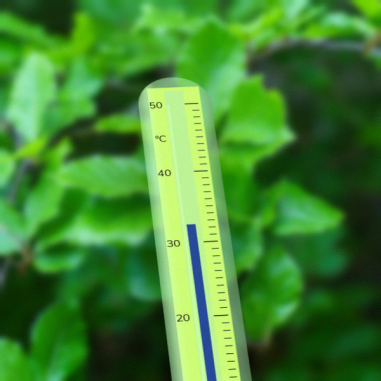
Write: 32.5 °C
